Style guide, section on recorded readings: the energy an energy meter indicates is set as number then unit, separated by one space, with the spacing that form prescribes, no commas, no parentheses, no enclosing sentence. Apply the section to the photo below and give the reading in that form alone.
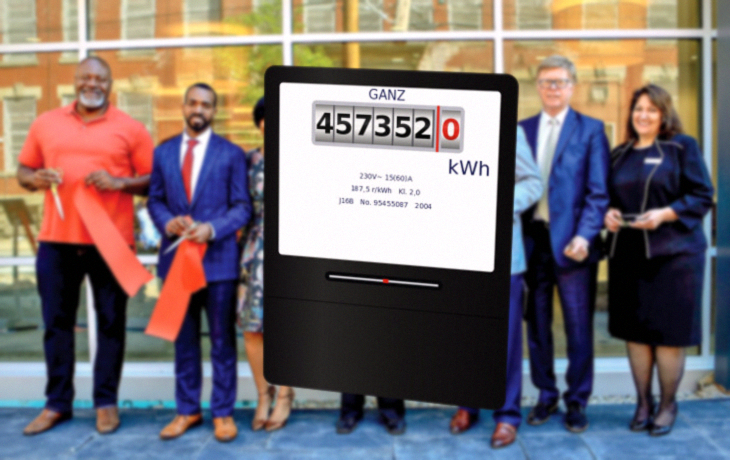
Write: 457352.0 kWh
